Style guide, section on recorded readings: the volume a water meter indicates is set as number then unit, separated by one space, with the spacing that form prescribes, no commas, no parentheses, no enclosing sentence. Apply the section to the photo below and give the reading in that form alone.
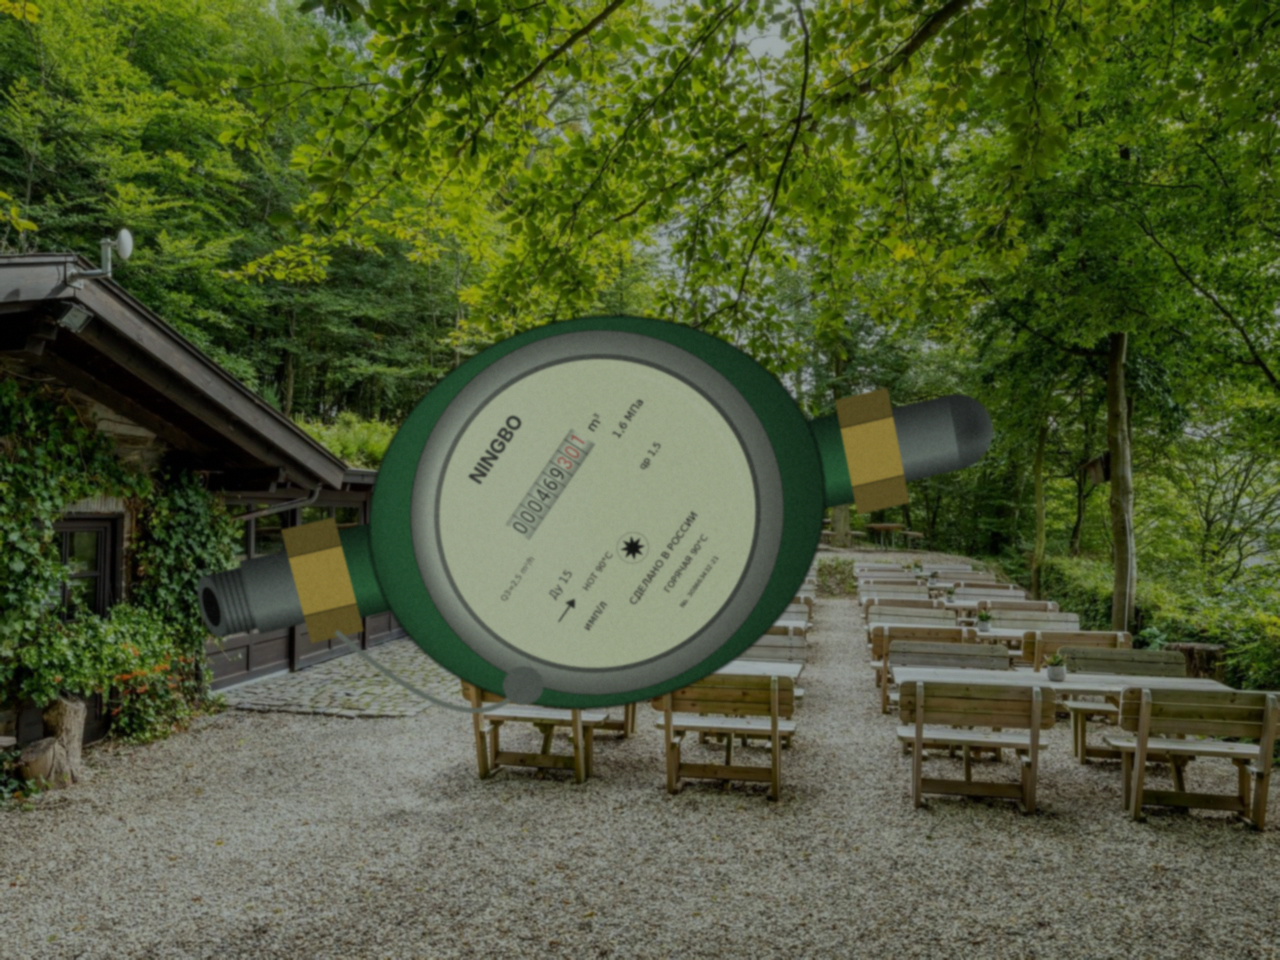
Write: 469.301 m³
